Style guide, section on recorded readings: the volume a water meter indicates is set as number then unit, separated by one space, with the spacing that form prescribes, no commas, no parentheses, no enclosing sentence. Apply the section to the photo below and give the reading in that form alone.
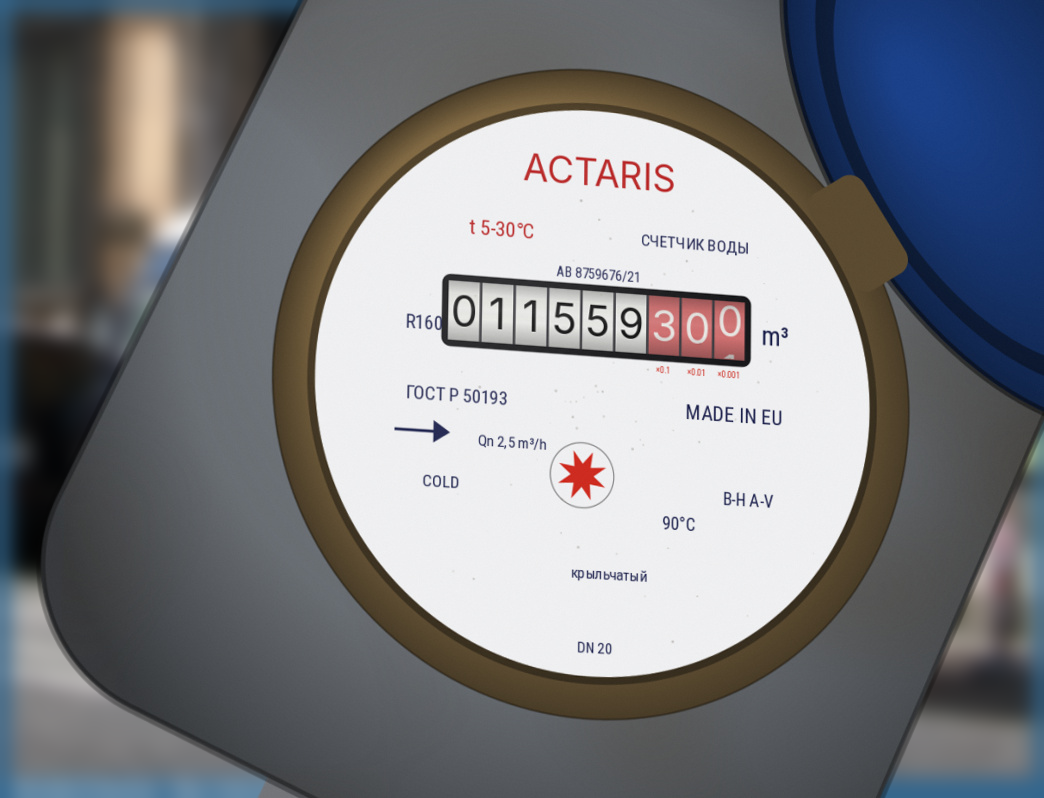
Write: 11559.300 m³
